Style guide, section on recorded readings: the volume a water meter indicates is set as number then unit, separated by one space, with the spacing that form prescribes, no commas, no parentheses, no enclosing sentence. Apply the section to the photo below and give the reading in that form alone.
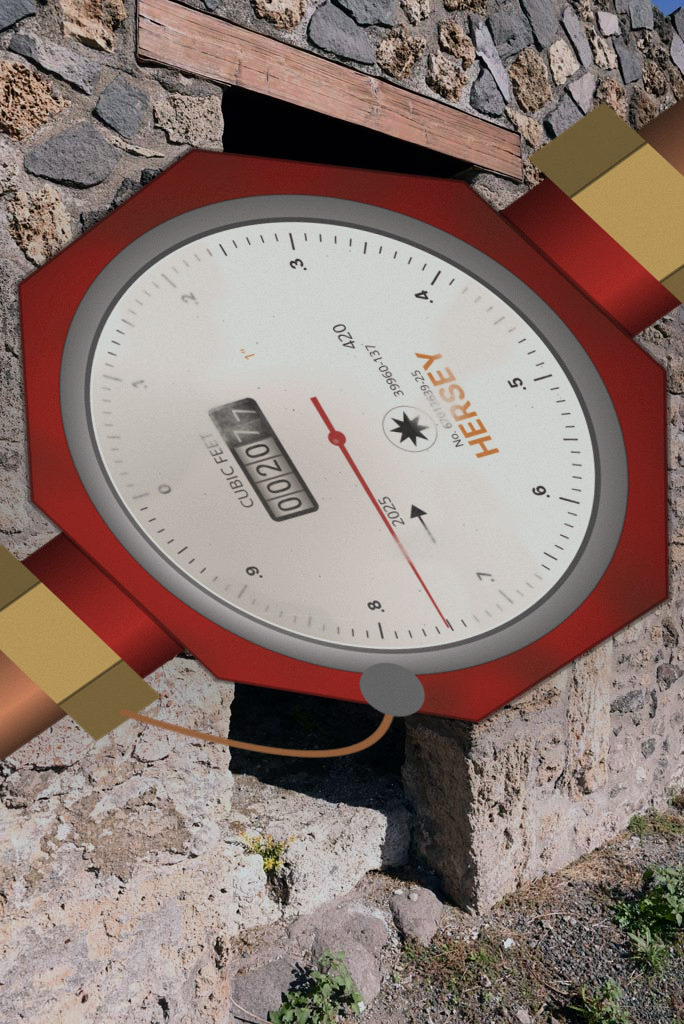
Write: 2076.75 ft³
